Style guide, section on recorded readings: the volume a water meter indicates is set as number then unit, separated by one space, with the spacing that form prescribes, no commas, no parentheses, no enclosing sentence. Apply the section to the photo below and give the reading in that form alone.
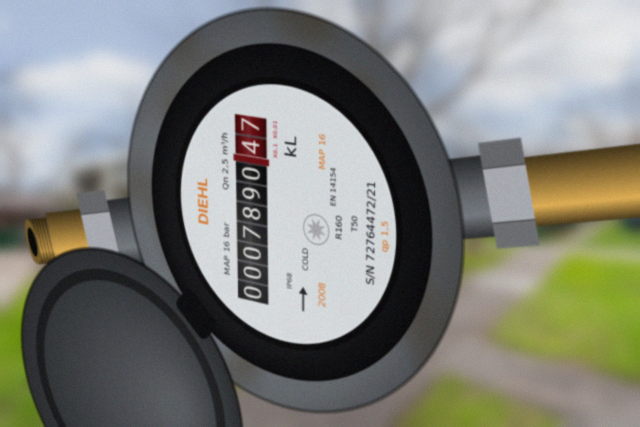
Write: 7890.47 kL
